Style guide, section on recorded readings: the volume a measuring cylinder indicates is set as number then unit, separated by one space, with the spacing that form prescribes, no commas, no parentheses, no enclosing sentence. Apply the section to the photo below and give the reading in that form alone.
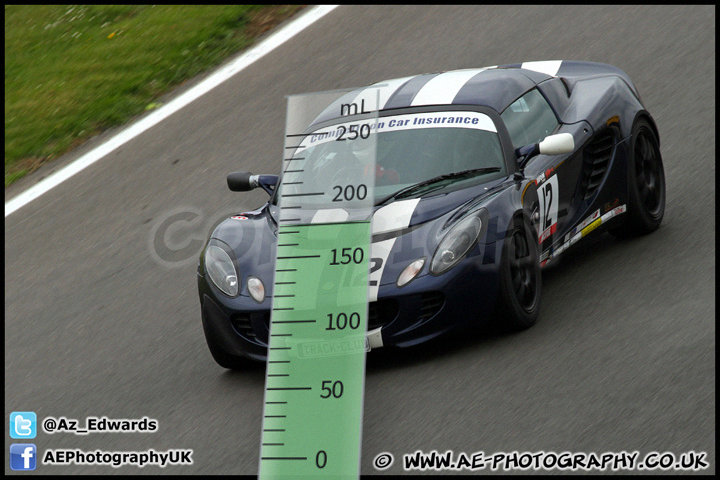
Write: 175 mL
